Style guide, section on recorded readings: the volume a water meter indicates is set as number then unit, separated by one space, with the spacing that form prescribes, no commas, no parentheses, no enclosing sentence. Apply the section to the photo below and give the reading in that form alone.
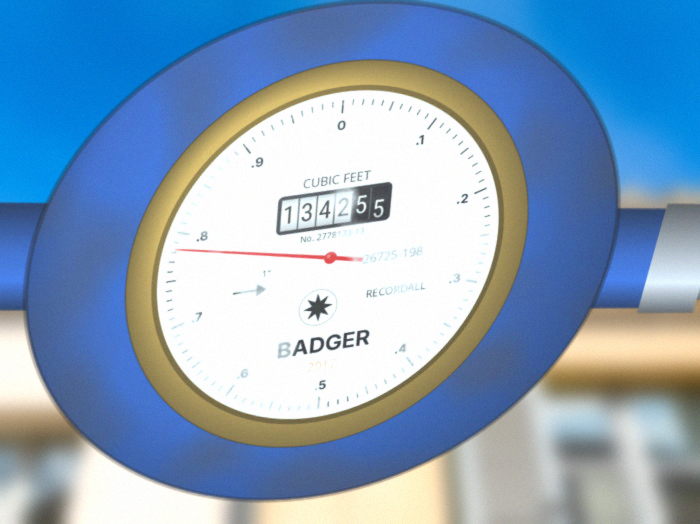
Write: 134254.78 ft³
